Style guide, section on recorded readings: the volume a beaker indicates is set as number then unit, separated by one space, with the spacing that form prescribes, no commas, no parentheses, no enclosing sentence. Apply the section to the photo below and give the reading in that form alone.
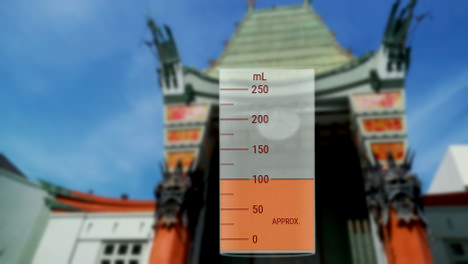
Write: 100 mL
